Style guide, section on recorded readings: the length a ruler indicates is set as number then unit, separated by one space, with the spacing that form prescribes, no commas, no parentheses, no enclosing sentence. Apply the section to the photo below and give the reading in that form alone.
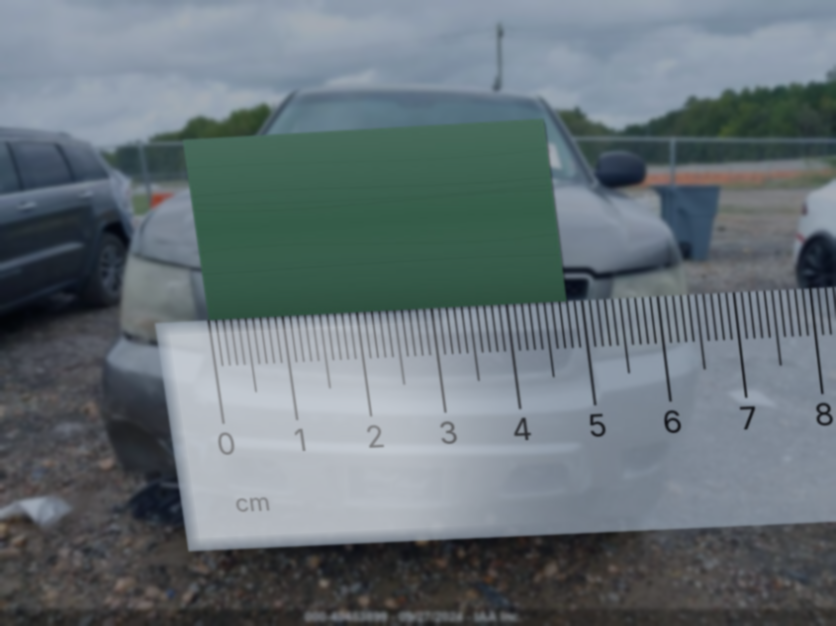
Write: 4.8 cm
